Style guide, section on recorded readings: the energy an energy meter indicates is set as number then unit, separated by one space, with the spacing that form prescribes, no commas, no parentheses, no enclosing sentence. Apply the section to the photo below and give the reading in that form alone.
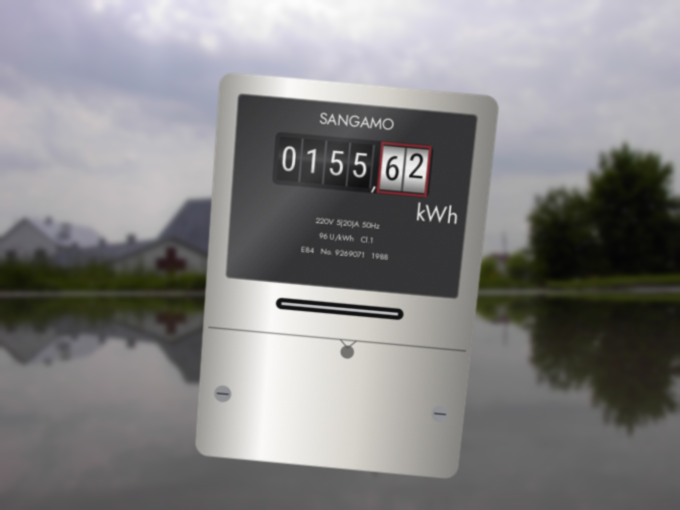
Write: 155.62 kWh
